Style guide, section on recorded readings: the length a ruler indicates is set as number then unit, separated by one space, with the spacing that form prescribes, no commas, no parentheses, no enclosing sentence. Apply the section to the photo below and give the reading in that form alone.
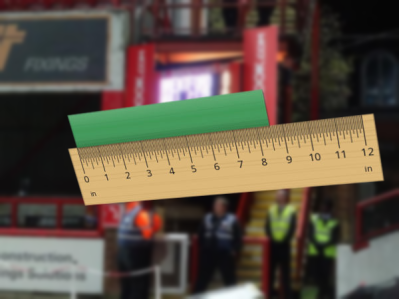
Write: 8.5 in
